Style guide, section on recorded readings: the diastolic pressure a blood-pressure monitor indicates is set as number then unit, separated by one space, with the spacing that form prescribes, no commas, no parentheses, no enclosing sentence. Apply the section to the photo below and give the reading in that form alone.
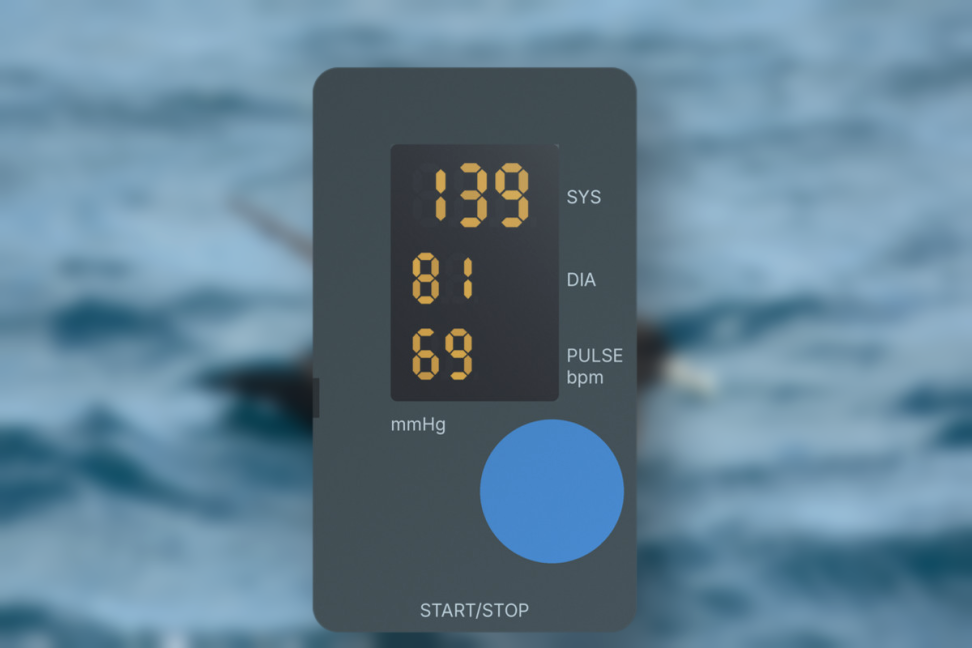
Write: 81 mmHg
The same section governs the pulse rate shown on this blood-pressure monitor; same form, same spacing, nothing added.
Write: 69 bpm
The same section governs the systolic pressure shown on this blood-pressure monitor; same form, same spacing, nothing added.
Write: 139 mmHg
